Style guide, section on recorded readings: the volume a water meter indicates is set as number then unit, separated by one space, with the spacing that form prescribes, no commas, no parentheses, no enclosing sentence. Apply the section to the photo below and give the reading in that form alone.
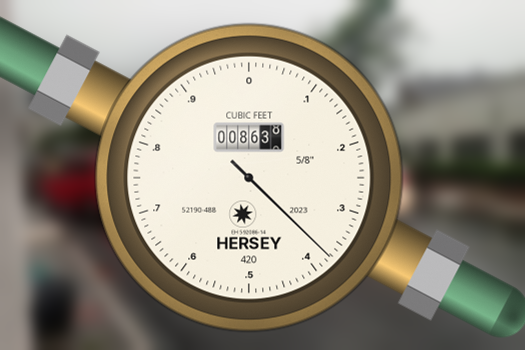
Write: 8638.37 ft³
